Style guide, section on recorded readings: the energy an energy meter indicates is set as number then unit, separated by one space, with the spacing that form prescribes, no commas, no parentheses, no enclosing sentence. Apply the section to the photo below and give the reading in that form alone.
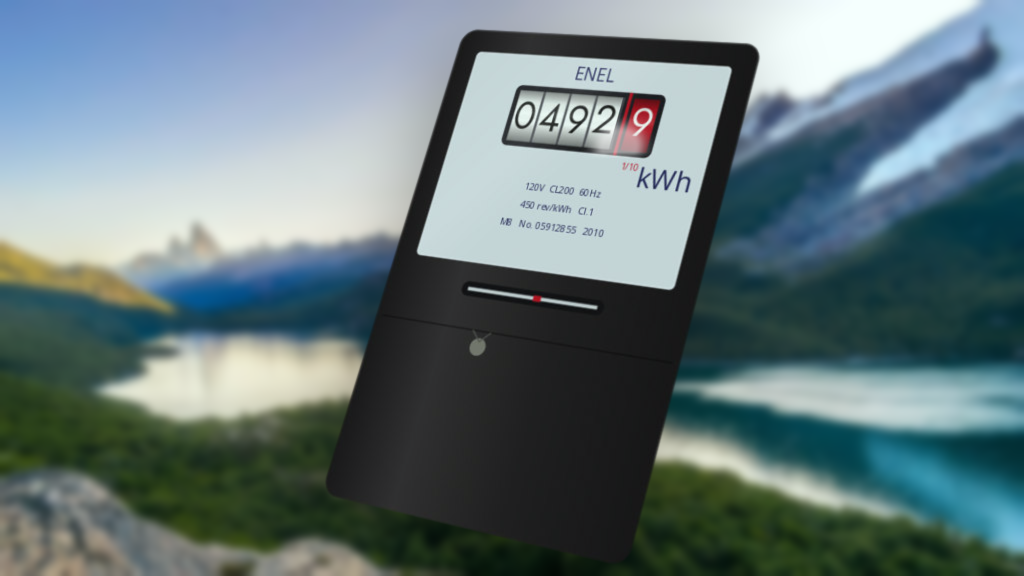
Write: 492.9 kWh
